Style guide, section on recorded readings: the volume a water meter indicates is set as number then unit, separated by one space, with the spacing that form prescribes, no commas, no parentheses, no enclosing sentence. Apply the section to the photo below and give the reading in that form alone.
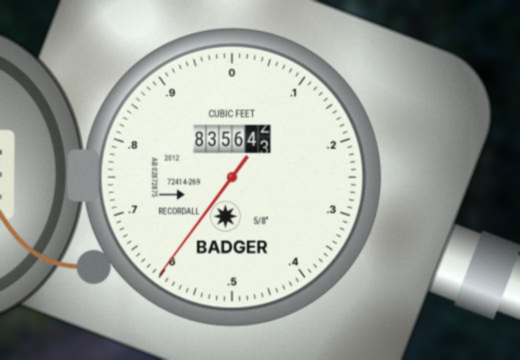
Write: 835642.60 ft³
